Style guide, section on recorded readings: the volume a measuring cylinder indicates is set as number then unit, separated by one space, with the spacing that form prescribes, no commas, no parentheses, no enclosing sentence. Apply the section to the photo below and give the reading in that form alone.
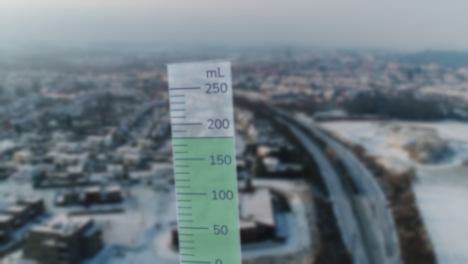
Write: 180 mL
